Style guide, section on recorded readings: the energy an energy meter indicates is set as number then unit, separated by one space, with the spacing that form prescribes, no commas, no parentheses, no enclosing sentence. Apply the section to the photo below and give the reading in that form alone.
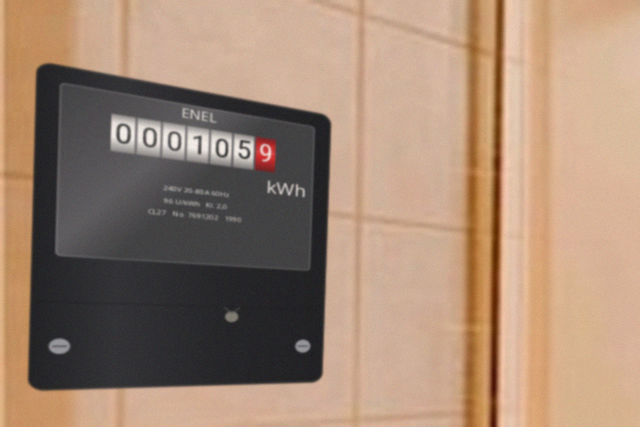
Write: 105.9 kWh
